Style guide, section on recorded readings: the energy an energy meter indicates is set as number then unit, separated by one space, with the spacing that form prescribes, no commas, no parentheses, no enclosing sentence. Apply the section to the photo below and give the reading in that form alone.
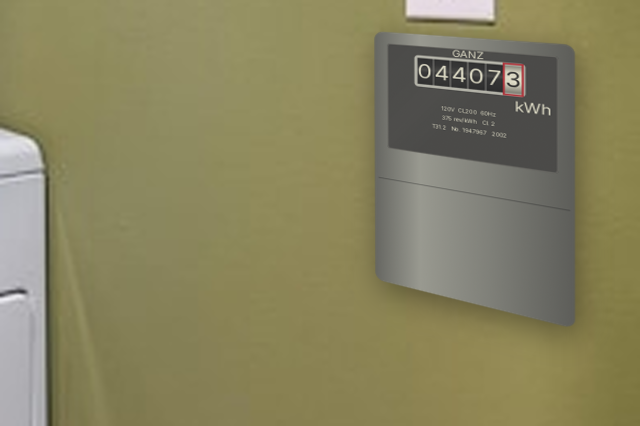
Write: 4407.3 kWh
